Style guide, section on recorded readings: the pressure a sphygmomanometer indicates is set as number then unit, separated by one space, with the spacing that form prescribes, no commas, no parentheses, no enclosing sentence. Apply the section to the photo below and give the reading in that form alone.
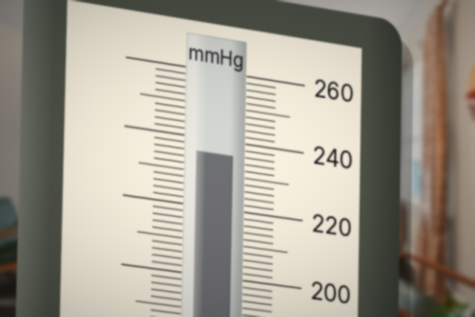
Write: 236 mmHg
